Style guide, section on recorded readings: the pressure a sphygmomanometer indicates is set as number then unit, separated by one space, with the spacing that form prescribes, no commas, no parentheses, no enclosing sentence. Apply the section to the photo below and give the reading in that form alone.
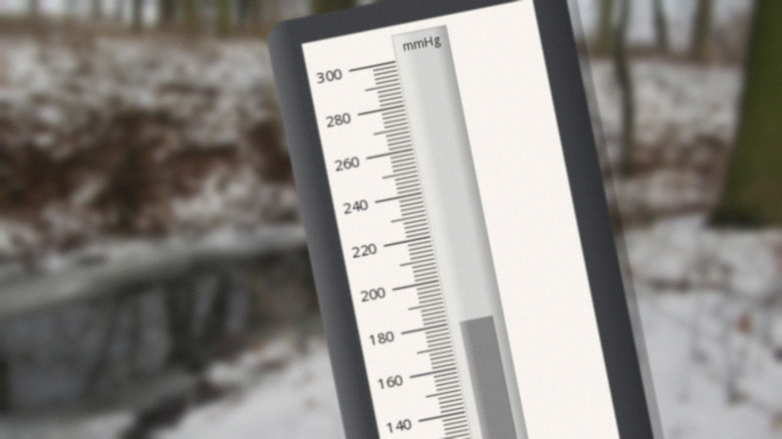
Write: 180 mmHg
